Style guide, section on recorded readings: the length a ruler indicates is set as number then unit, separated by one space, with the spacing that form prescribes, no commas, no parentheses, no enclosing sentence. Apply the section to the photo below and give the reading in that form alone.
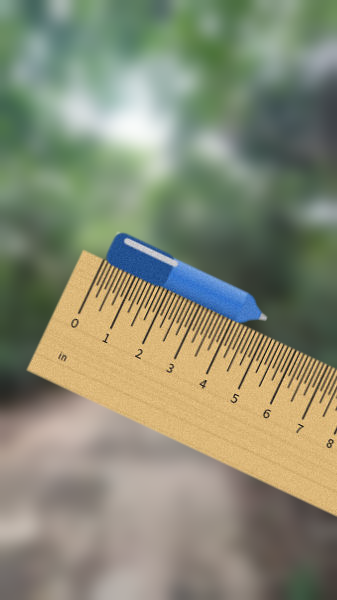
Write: 4.875 in
